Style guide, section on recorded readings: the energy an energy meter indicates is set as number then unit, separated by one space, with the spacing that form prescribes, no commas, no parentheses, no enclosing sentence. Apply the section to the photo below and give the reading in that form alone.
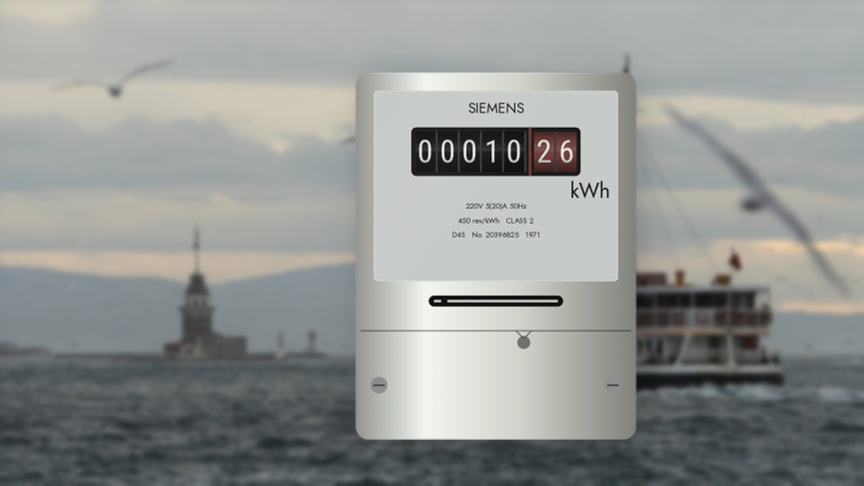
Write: 10.26 kWh
